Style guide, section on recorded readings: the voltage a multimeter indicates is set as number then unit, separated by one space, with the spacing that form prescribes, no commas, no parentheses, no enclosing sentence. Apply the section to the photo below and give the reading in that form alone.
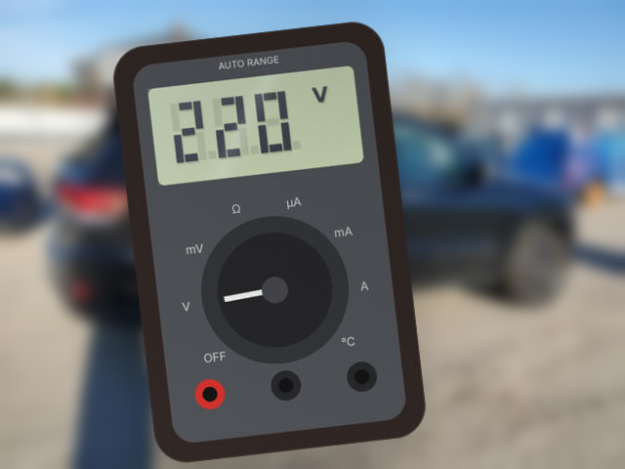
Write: 220 V
